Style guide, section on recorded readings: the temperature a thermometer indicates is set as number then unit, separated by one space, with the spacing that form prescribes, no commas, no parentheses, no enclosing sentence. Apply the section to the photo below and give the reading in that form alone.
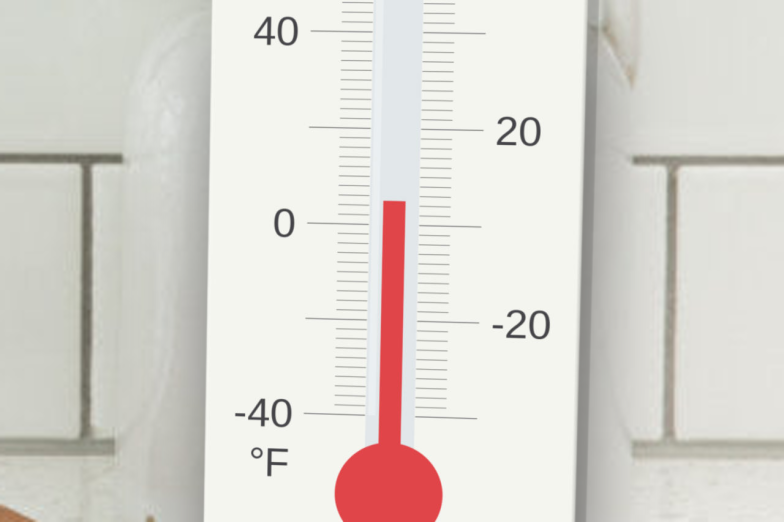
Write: 5 °F
